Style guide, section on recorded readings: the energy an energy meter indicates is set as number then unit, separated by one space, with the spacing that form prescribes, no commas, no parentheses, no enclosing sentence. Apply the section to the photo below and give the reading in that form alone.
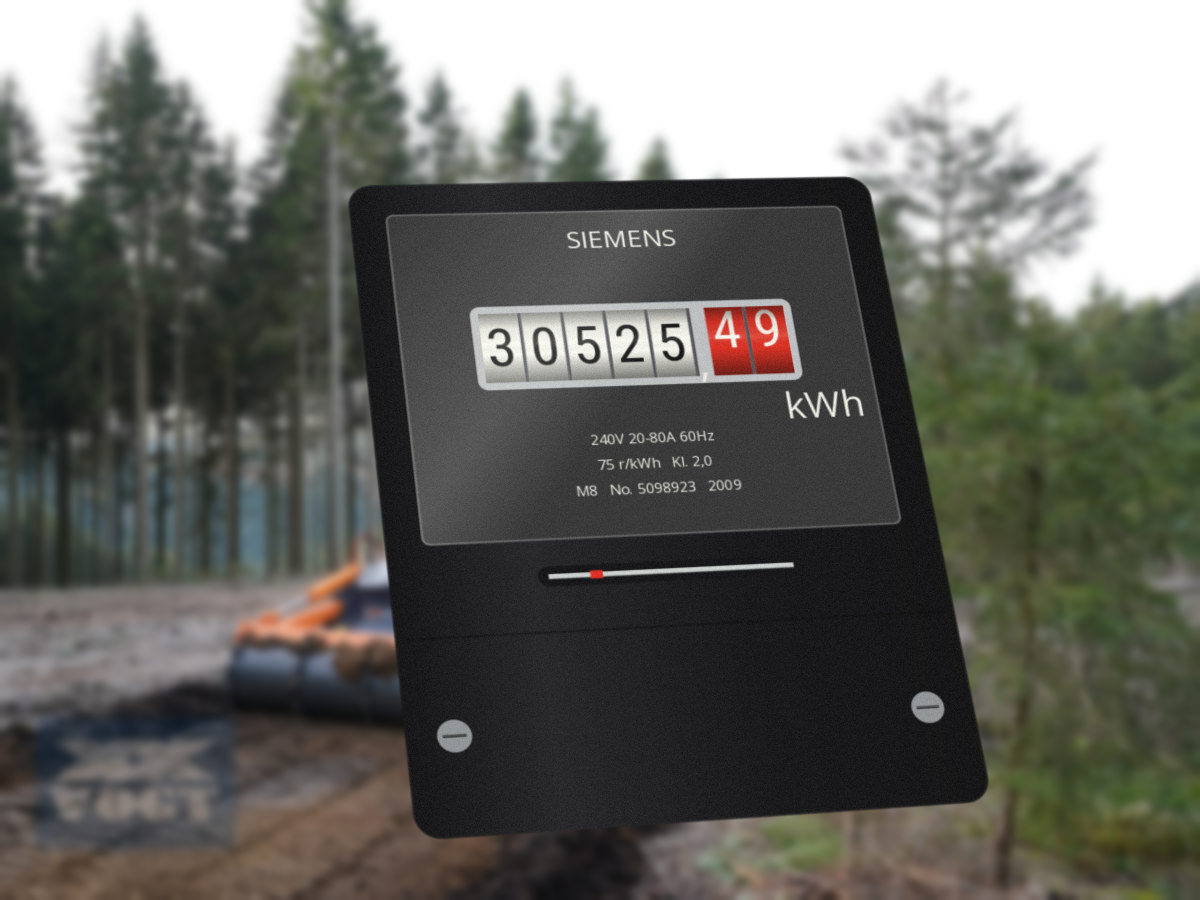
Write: 30525.49 kWh
